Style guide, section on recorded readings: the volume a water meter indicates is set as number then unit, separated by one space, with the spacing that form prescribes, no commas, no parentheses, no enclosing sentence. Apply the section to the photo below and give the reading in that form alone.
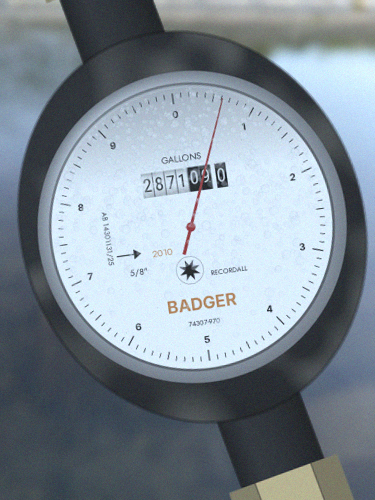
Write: 2871090.6 gal
